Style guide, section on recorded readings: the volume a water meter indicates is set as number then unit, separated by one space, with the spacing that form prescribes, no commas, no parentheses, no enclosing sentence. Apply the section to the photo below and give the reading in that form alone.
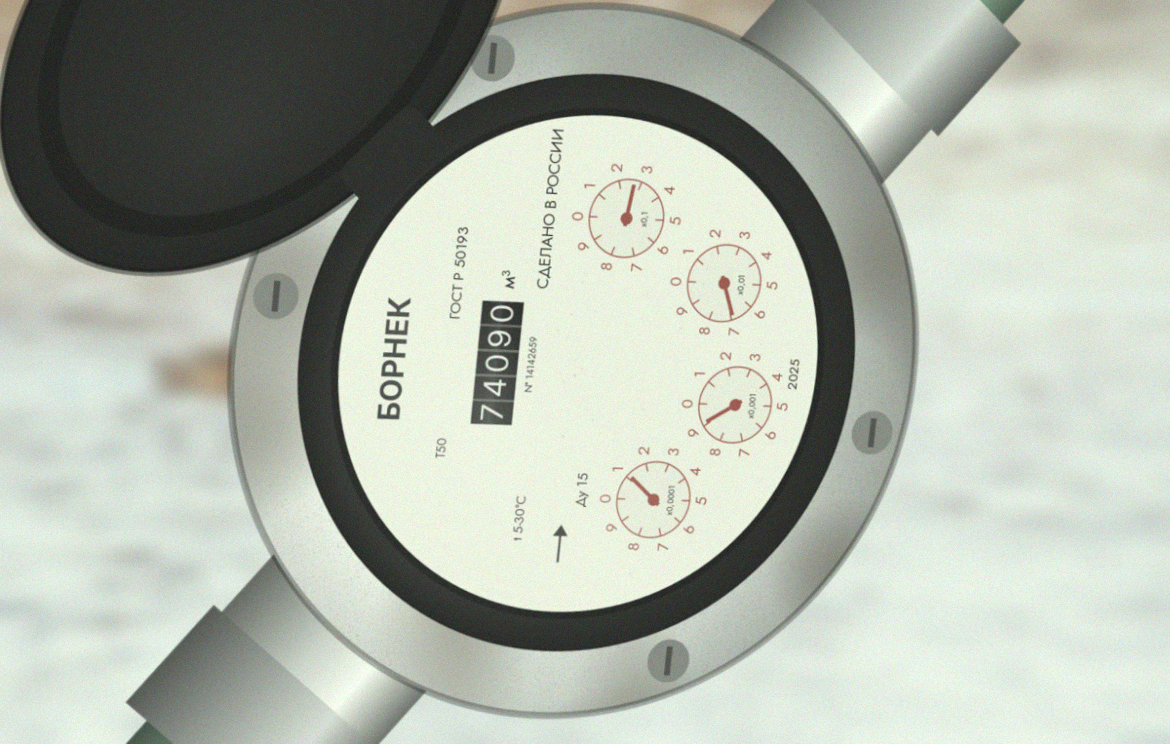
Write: 74090.2691 m³
